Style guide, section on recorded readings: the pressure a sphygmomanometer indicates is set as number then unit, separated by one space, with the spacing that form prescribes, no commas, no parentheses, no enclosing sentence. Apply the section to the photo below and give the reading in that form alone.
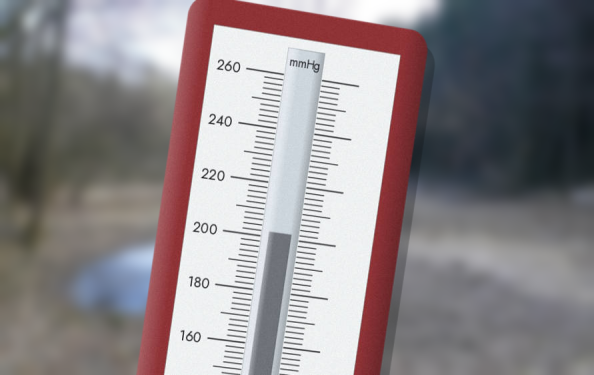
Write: 202 mmHg
